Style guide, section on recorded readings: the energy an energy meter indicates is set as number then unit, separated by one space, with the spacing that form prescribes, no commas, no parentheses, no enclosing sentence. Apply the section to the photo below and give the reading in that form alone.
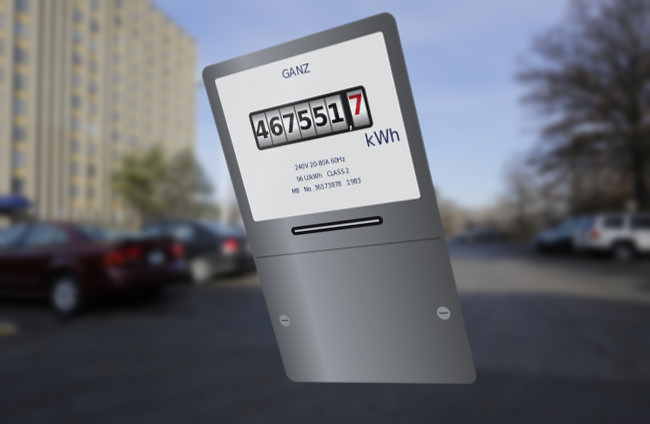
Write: 467551.7 kWh
